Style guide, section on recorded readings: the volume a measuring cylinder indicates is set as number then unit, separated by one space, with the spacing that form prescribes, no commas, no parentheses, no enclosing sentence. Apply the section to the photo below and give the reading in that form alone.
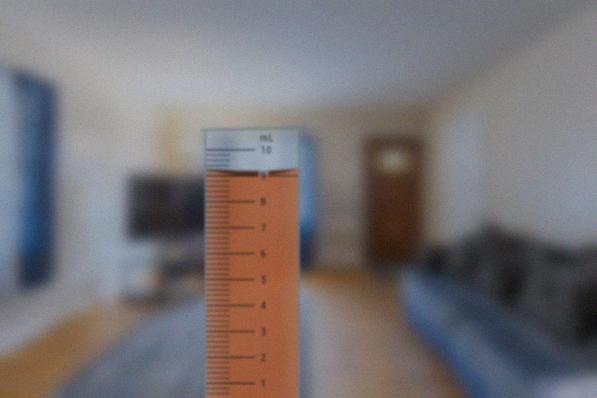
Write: 9 mL
